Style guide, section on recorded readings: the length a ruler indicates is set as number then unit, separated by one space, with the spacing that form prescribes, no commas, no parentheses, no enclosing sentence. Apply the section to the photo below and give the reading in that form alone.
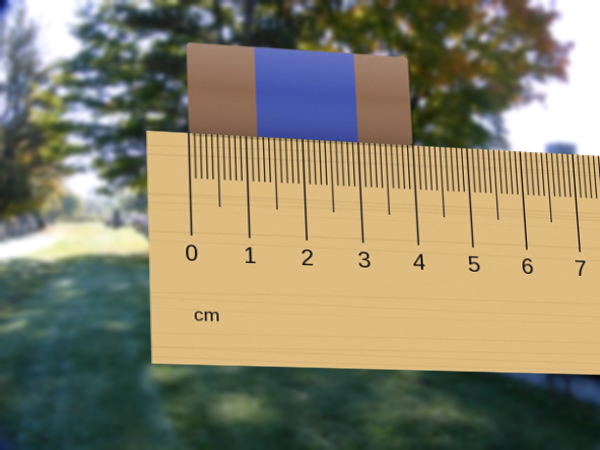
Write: 4 cm
